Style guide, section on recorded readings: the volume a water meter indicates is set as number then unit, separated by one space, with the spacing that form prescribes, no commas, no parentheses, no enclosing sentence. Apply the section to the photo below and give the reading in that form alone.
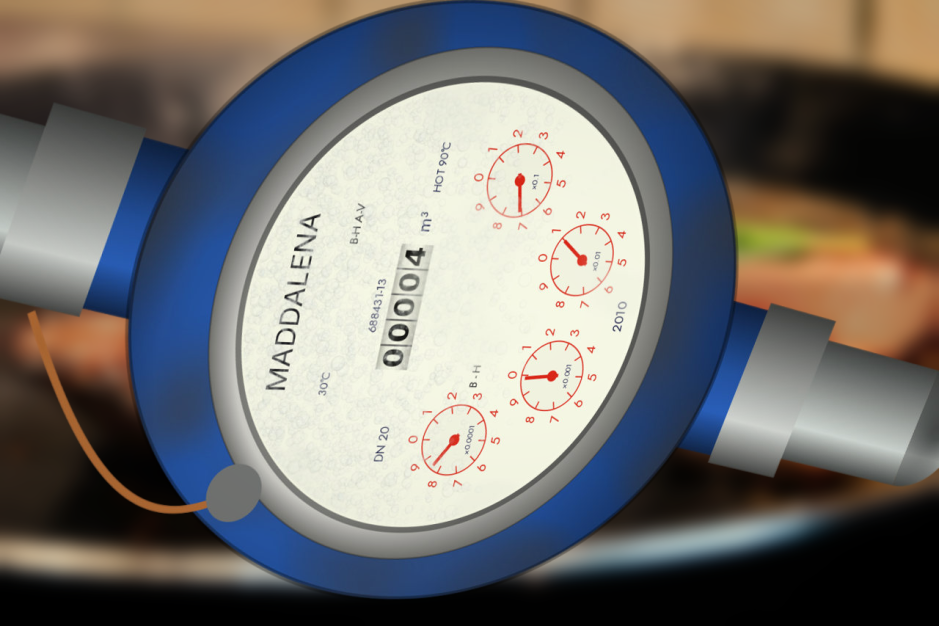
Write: 4.7098 m³
